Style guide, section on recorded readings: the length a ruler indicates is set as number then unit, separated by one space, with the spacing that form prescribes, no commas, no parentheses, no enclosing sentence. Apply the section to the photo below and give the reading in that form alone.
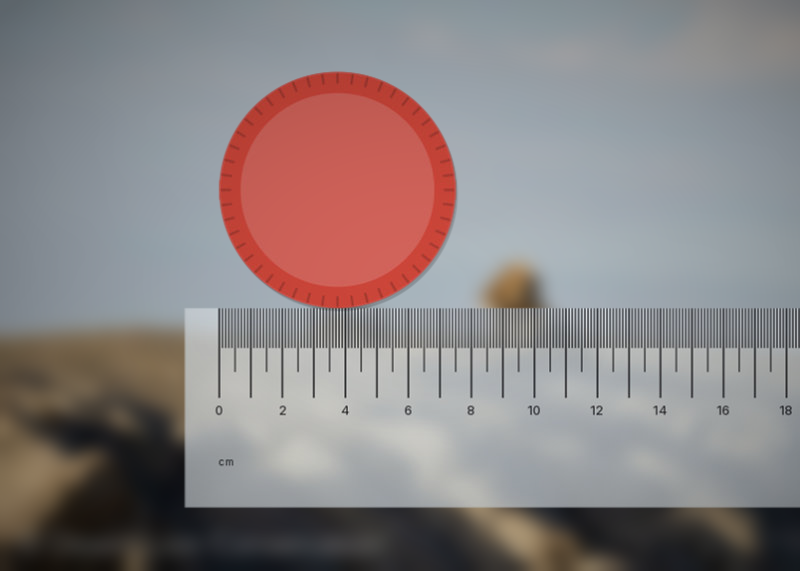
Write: 7.5 cm
